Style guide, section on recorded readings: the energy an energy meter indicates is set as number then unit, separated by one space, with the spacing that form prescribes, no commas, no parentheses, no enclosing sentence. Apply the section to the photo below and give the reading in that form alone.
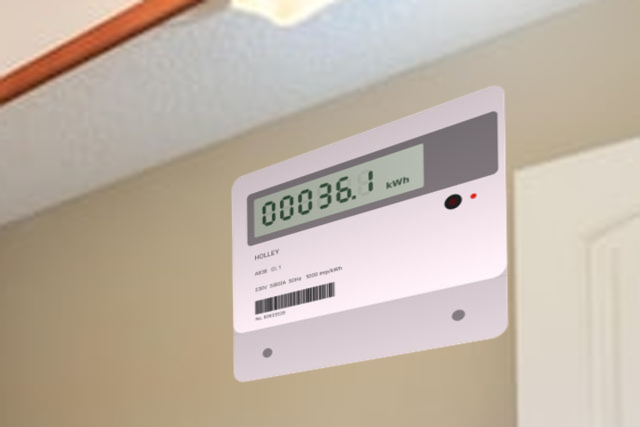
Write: 36.1 kWh
